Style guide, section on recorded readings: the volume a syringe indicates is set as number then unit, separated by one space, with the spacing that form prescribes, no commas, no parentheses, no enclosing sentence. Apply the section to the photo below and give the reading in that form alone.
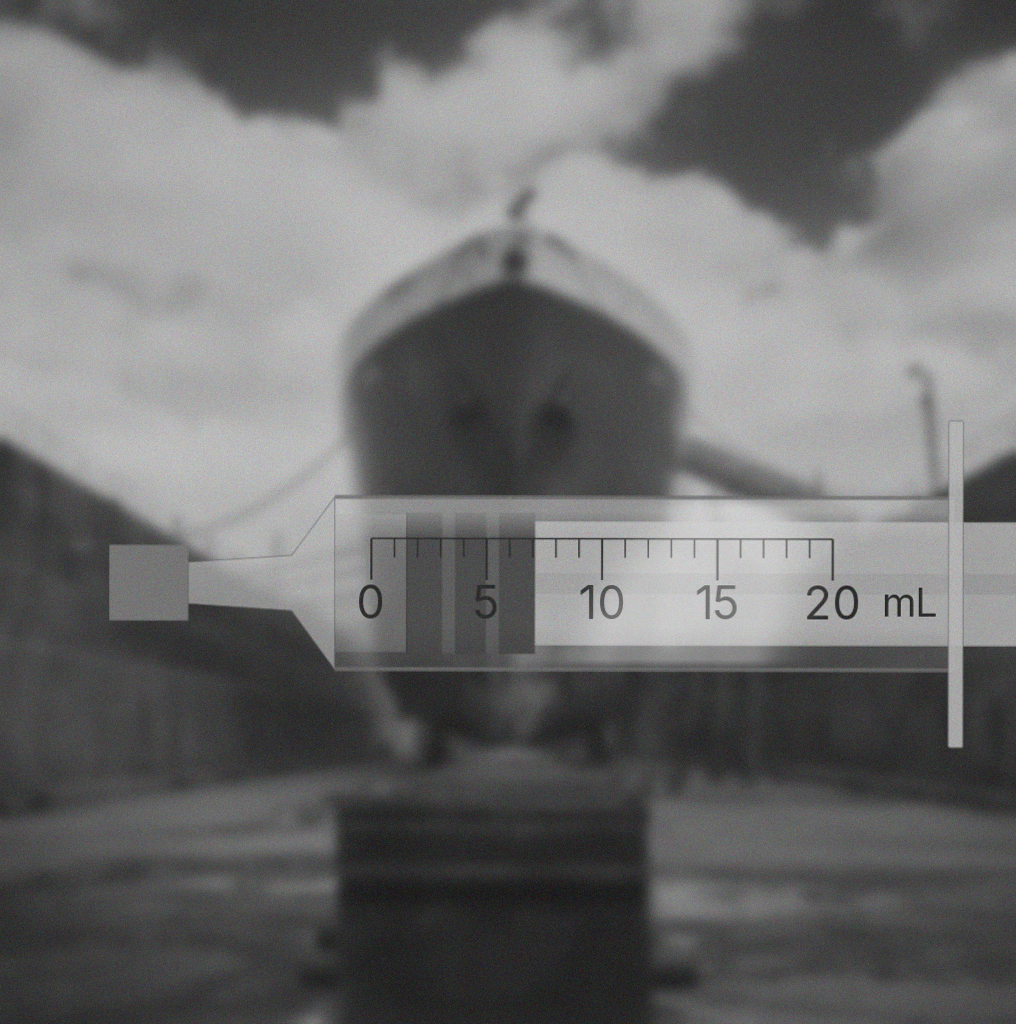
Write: 1.5 mL
